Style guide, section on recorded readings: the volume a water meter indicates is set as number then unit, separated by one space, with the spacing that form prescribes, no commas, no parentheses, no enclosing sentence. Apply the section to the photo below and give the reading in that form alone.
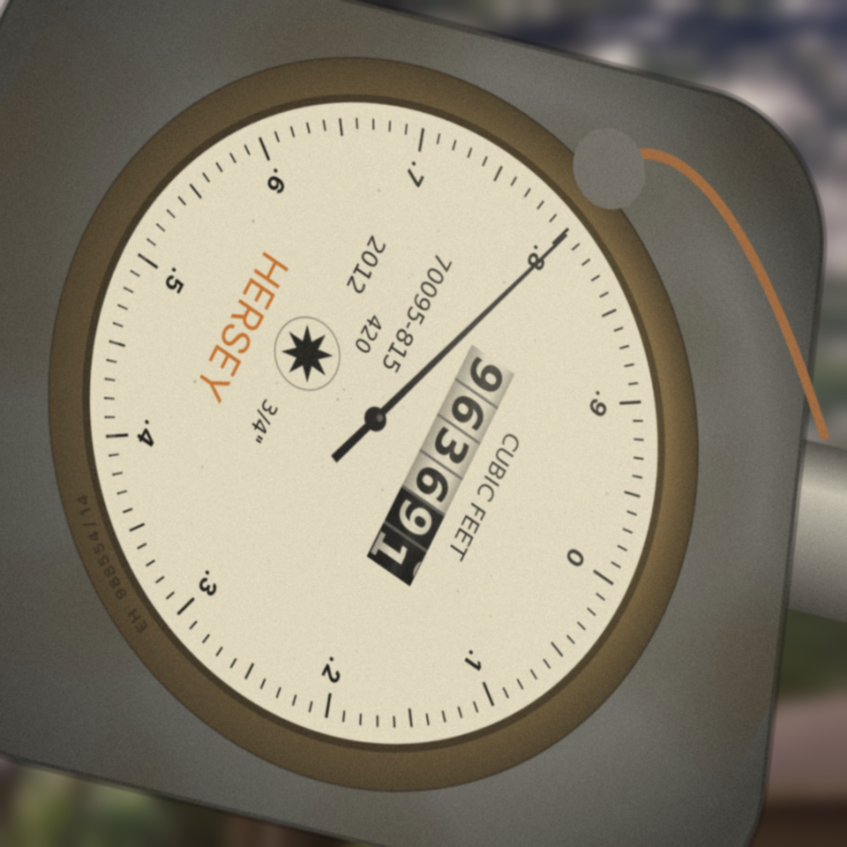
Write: 963690.80 ft³
